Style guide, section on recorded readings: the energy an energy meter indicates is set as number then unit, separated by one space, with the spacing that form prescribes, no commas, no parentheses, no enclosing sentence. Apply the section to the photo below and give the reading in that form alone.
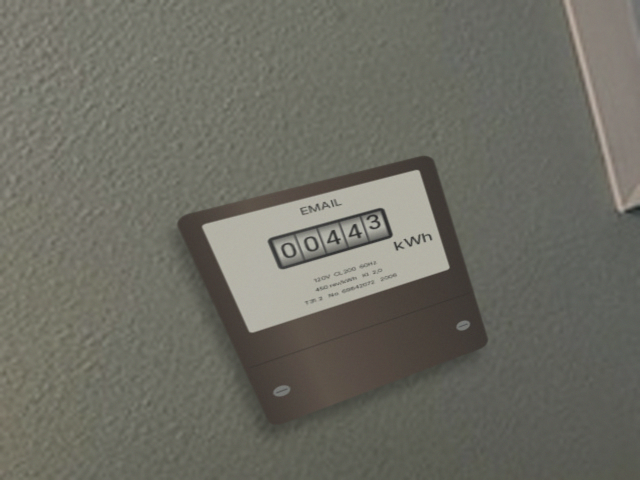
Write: 443 kWh
